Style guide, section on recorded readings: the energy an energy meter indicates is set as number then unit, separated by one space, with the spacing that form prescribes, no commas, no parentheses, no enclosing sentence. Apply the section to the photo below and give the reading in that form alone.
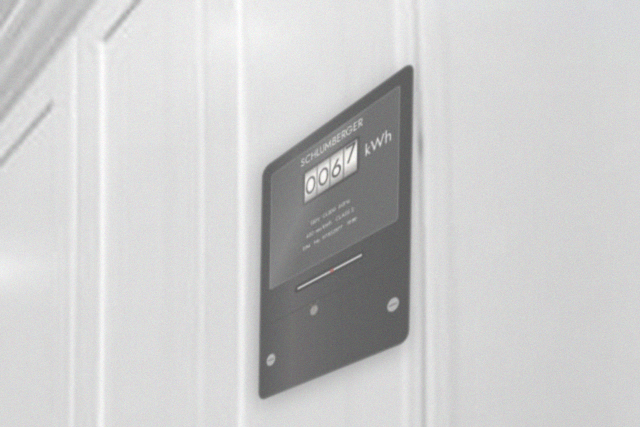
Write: 67 kWh
